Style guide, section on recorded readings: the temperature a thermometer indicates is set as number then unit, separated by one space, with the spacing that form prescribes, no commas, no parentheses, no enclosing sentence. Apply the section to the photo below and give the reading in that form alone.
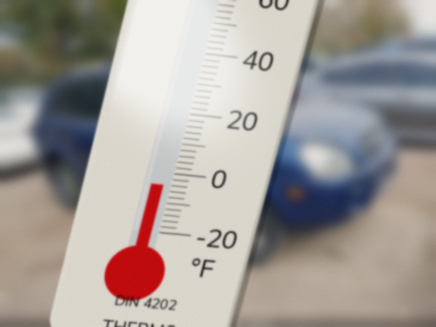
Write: -4 °F
